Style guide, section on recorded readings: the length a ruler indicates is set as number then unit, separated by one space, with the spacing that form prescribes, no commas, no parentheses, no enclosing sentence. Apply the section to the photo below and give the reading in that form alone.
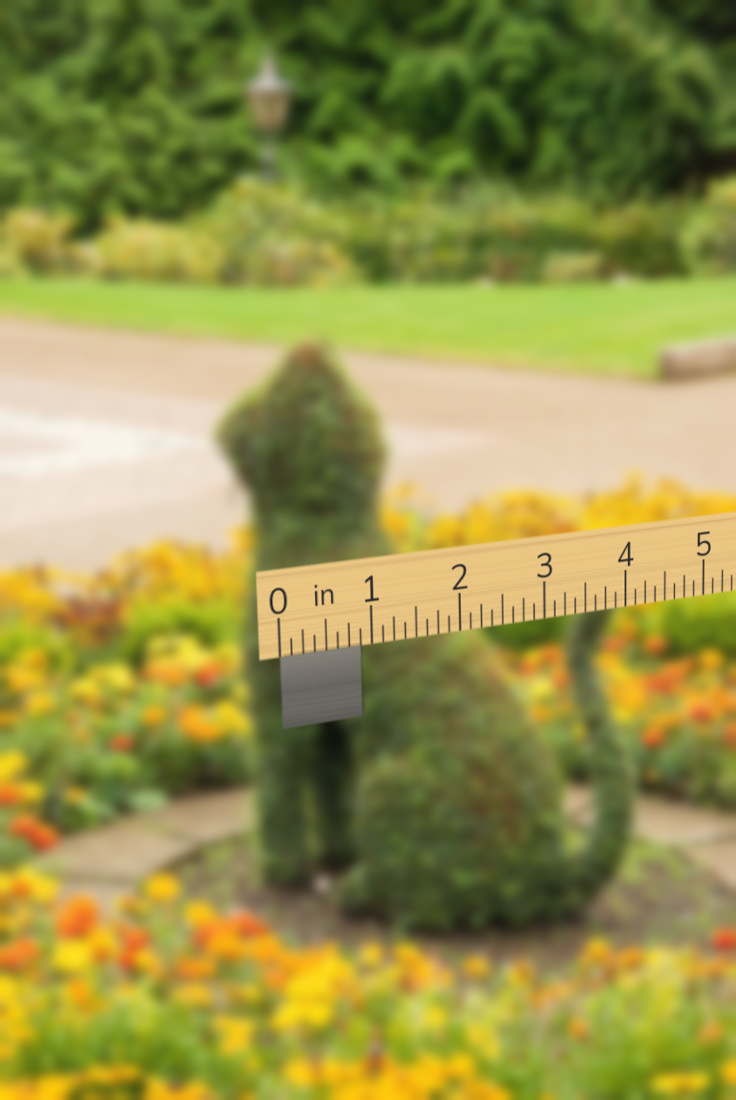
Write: 0.875 in
